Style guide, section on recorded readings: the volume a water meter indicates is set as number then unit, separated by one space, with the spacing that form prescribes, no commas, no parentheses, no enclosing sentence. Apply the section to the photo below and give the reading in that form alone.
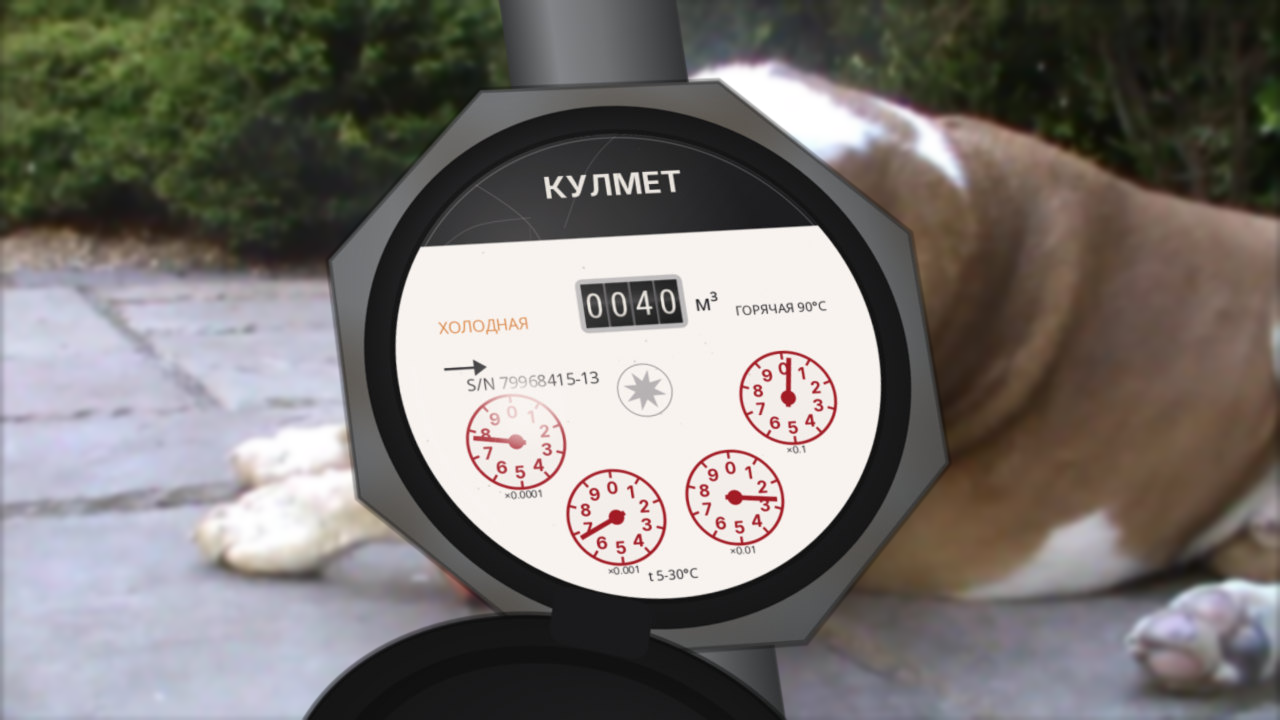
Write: 40.0267 m³
